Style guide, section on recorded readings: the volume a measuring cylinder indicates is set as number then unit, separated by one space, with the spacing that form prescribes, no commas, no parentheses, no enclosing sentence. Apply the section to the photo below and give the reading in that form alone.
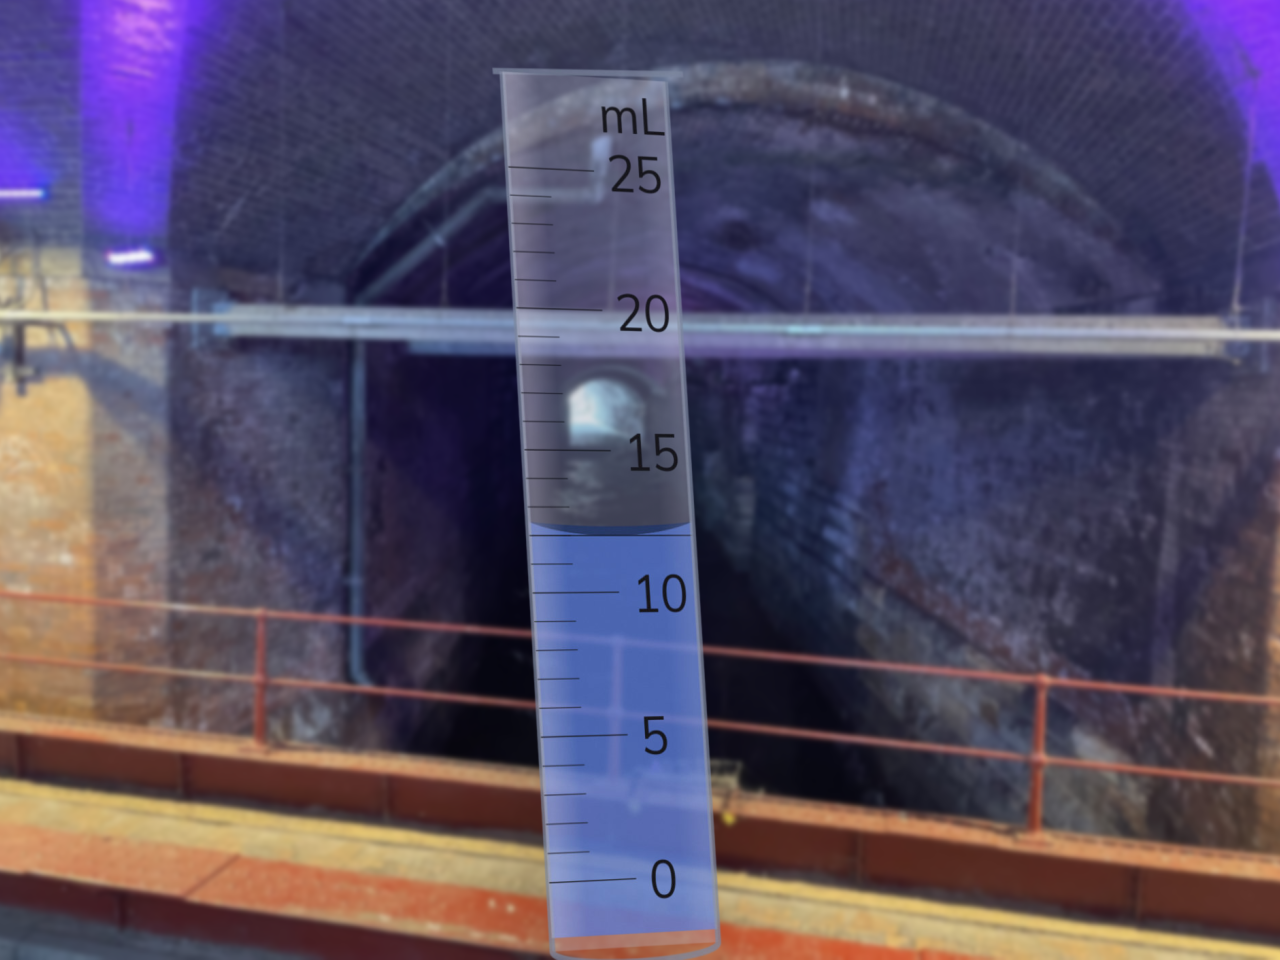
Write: 12 mL
